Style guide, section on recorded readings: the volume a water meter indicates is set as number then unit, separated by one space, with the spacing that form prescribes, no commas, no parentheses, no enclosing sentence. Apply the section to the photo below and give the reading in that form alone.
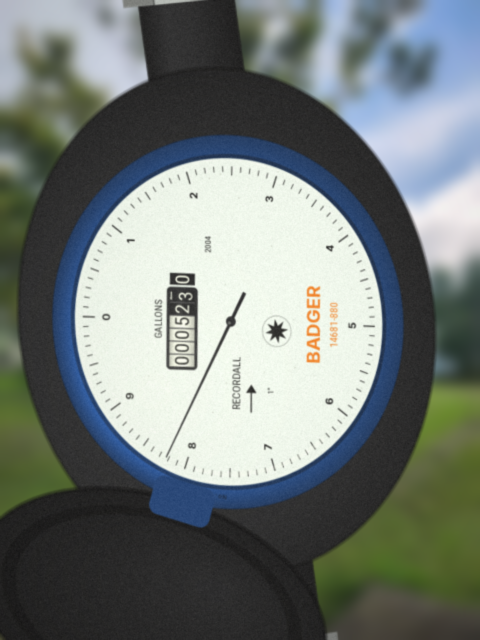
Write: 5228.2 gal
